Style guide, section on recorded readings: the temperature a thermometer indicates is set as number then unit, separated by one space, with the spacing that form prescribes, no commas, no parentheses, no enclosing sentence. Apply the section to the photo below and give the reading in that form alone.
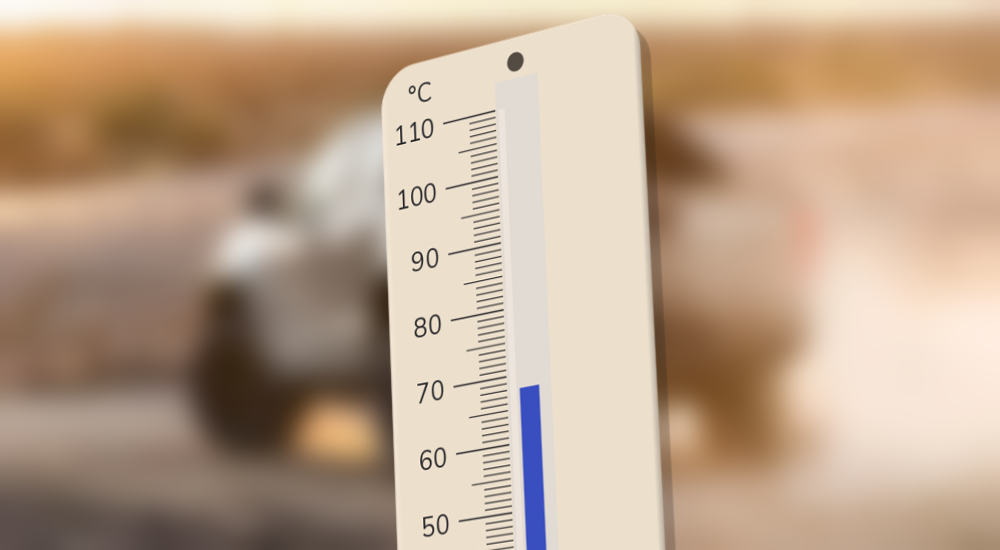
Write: 68 °C
